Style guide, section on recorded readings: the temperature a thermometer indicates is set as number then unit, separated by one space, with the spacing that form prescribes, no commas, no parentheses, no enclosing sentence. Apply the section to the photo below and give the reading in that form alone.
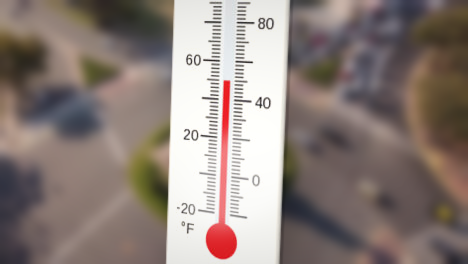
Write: 50 °F
